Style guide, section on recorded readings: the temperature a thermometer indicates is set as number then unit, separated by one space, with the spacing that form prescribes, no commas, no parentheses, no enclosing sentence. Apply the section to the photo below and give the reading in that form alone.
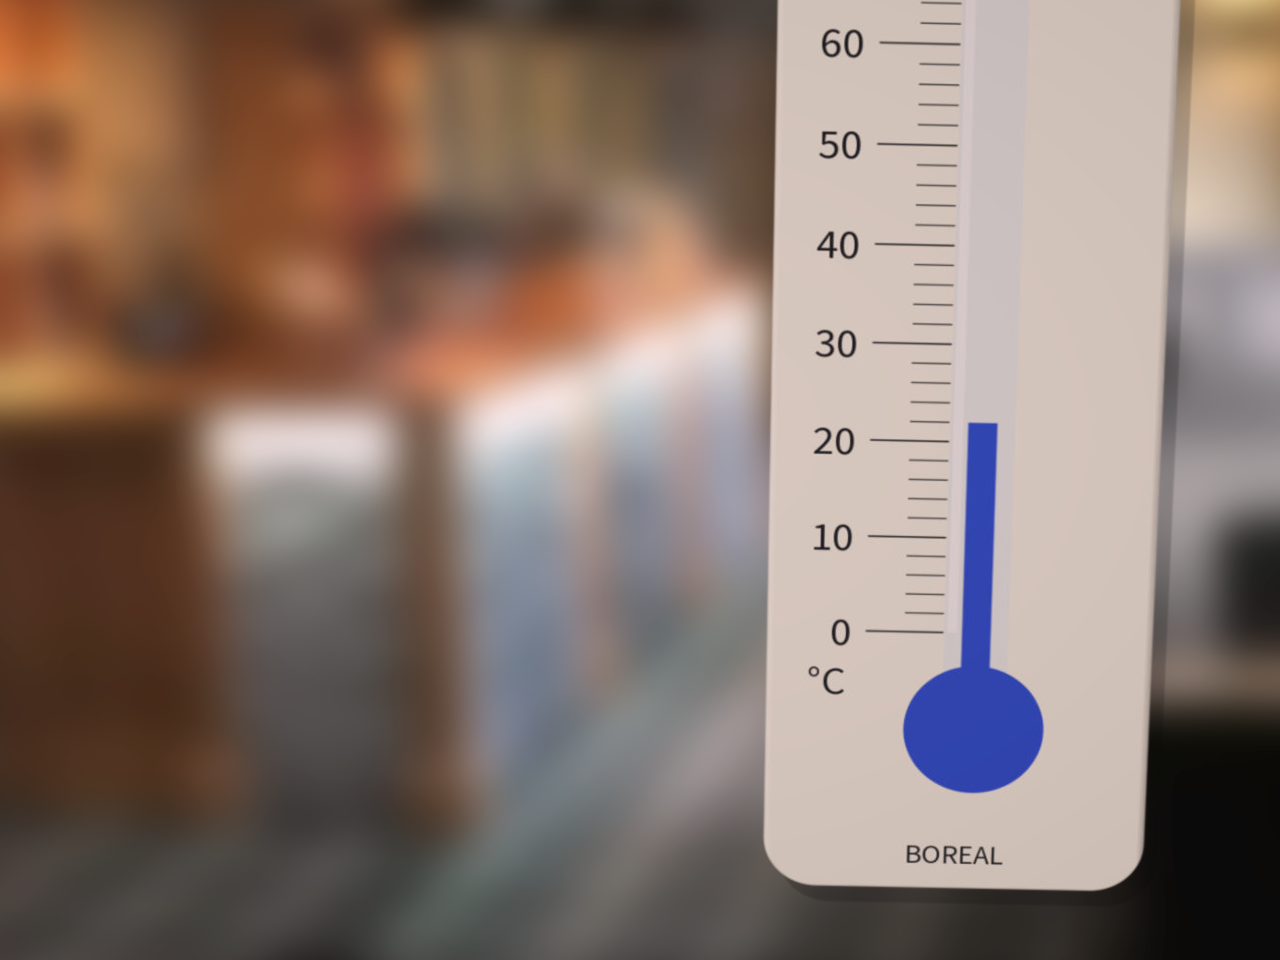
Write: 22 °C
